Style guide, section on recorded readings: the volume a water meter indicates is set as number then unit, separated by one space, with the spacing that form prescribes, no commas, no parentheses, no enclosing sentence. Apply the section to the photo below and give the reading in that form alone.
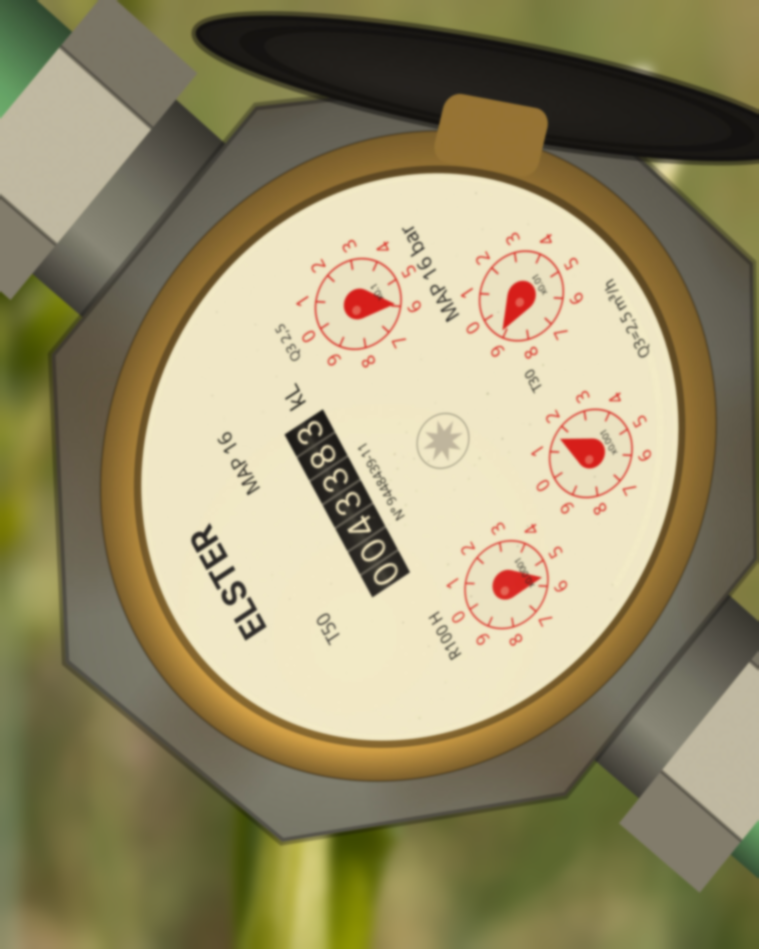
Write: 43383.5915 kL
